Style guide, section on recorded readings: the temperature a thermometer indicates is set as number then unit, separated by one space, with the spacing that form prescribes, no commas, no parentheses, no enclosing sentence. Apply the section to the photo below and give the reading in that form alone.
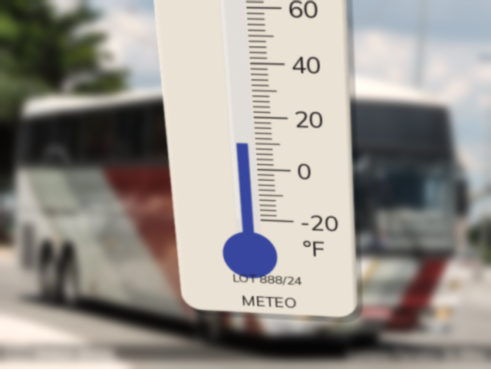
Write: 10 °F
